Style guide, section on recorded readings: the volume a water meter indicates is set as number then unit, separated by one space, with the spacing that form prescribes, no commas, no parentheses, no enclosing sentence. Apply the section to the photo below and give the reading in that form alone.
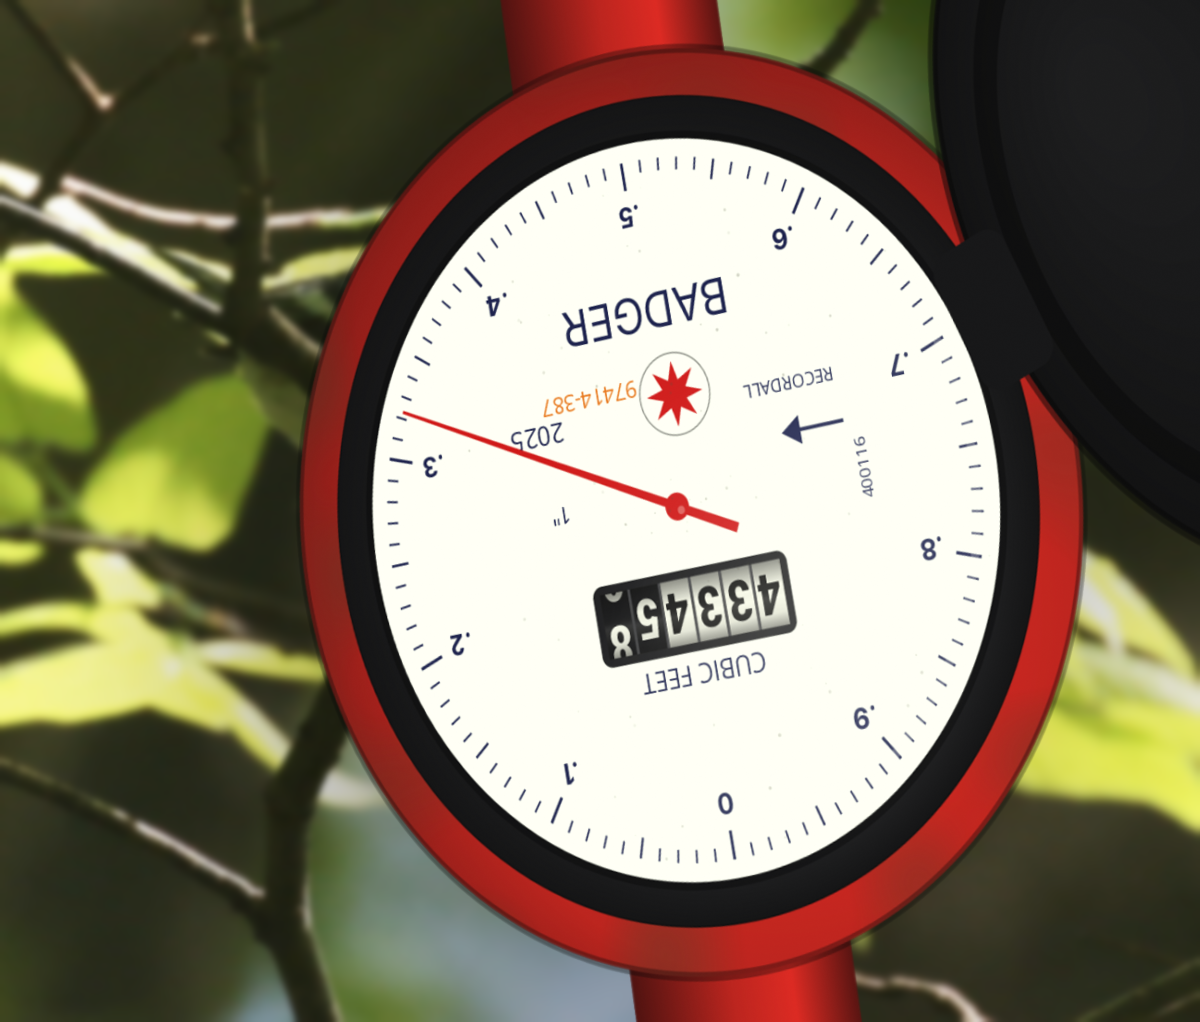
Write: 433458.32 ft³
